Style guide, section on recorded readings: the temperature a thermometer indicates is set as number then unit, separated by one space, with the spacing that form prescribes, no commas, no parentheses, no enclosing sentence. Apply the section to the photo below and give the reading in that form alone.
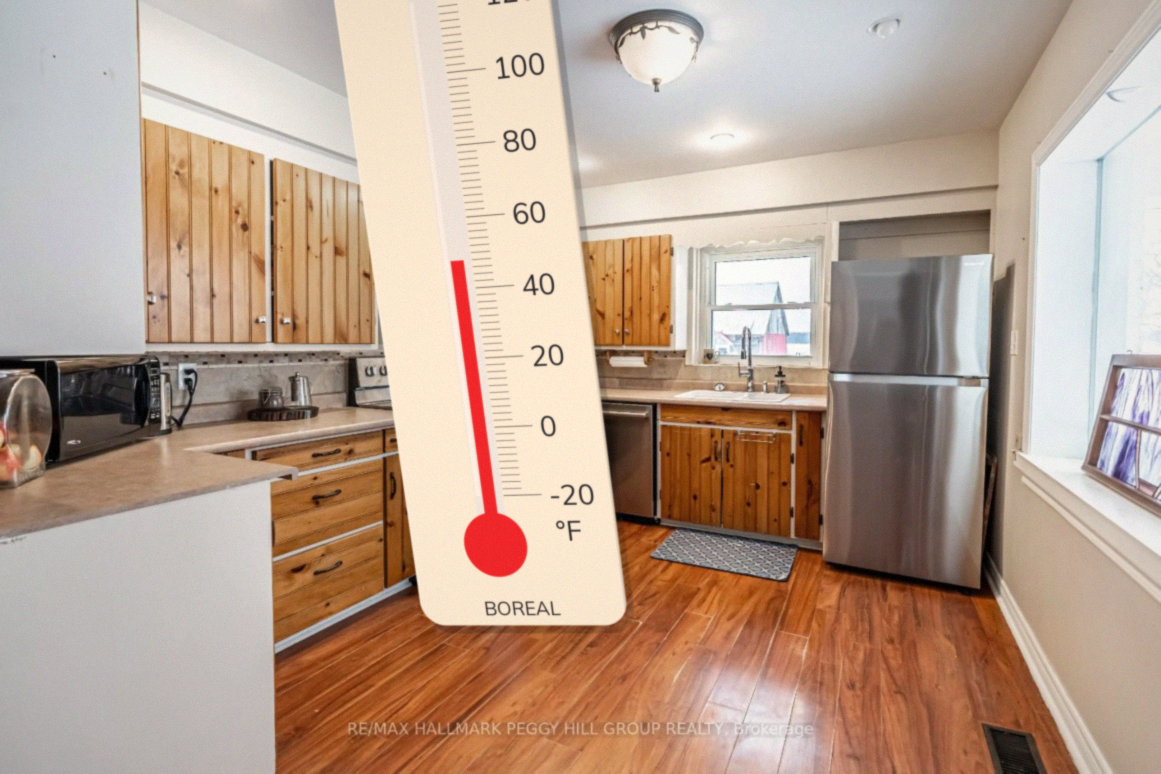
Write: 48 °F
